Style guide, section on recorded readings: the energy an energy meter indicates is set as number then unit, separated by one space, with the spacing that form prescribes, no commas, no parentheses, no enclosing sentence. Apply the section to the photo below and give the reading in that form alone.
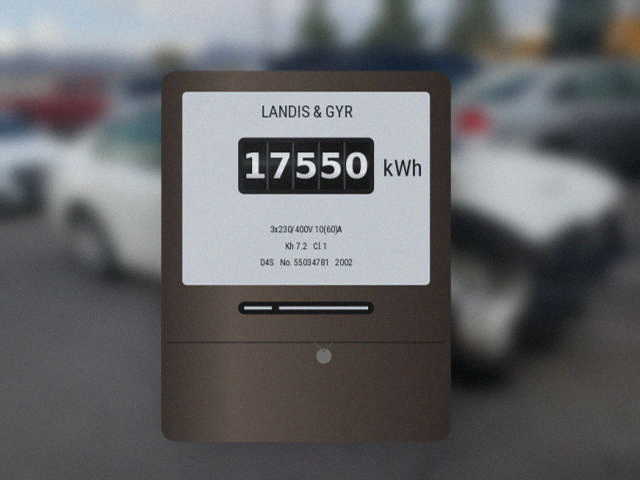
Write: 17550 kWh
